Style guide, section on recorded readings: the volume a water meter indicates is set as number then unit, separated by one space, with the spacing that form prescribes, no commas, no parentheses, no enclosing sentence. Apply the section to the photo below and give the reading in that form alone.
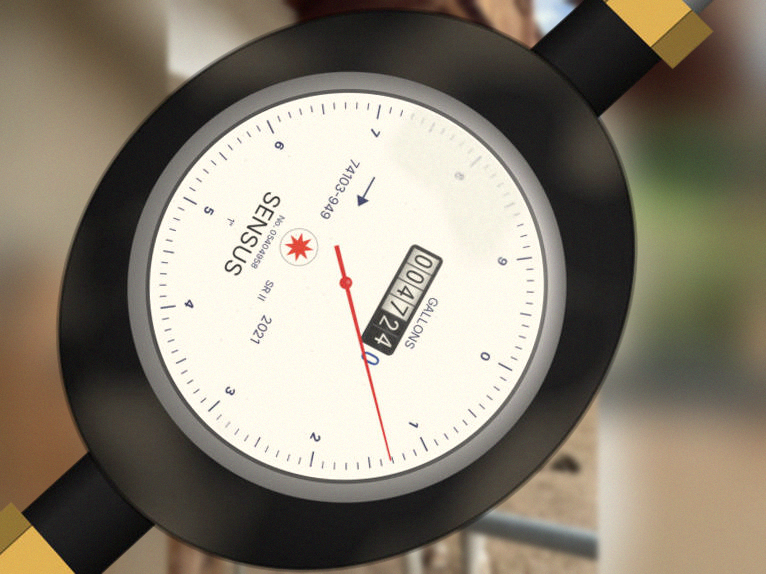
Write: 47241.3 gal
